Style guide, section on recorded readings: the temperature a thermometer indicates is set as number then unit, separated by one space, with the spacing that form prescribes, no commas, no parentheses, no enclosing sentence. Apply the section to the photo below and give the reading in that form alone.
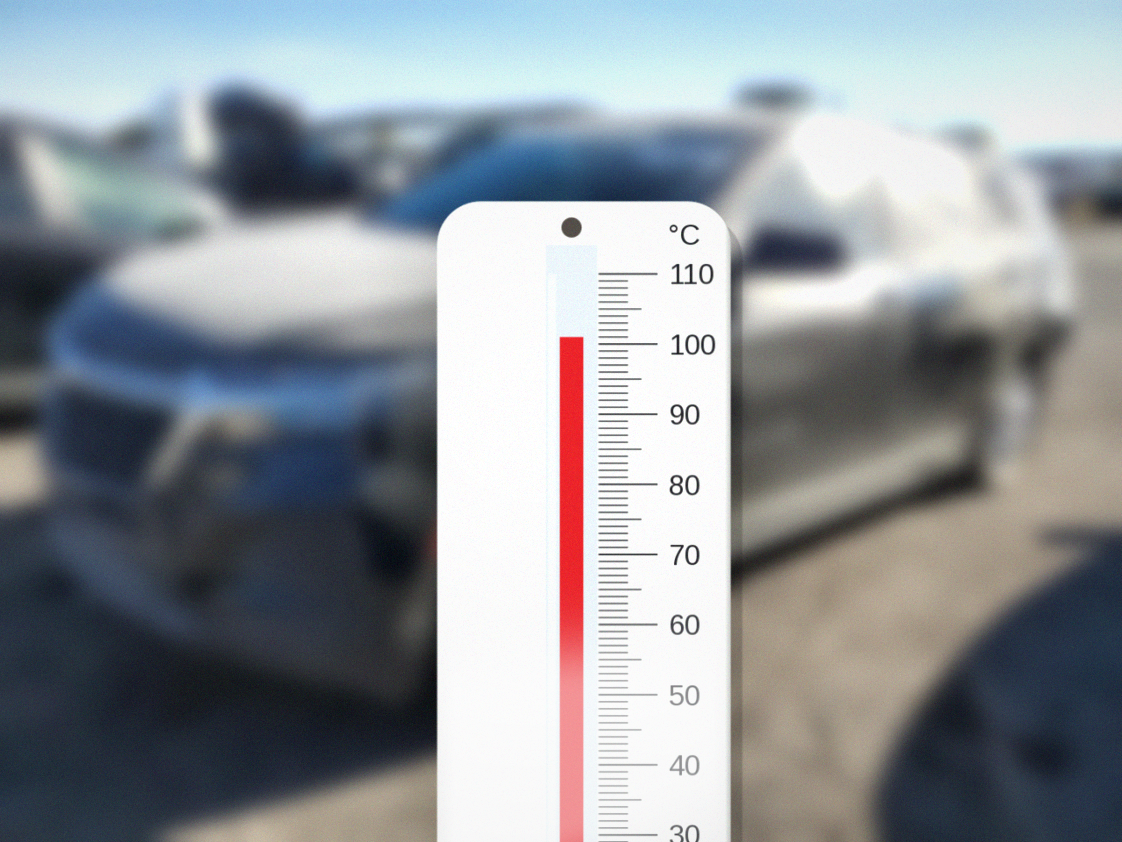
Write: 101 °C
